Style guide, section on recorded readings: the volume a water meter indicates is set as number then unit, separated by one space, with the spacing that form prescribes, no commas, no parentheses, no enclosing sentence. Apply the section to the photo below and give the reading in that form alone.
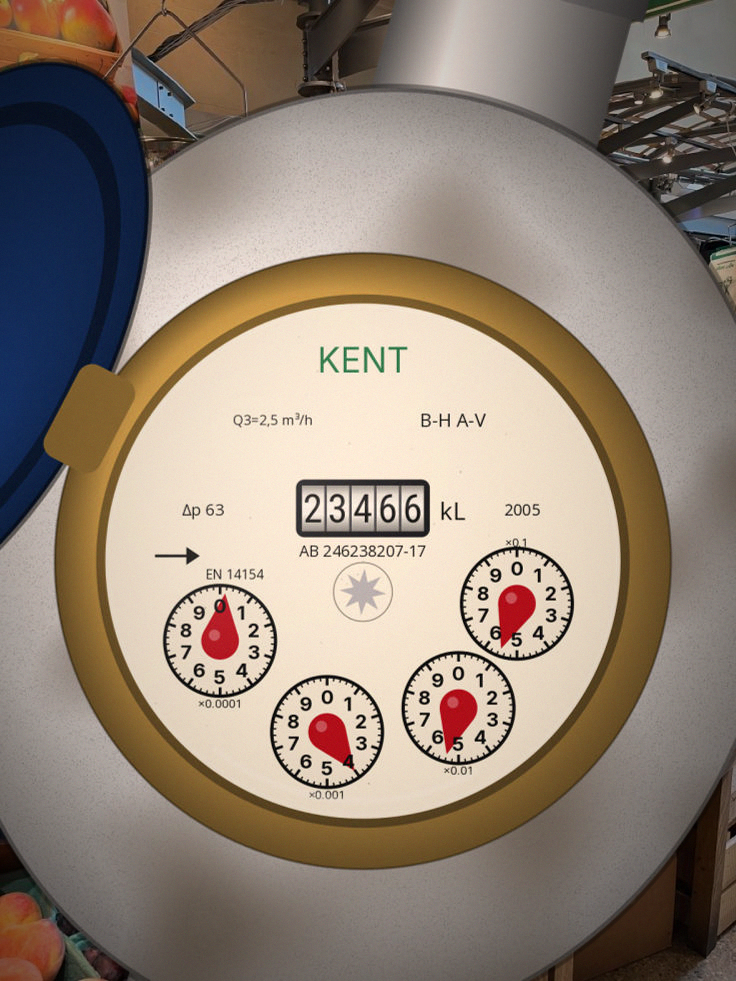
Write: 23466.5540 kL
